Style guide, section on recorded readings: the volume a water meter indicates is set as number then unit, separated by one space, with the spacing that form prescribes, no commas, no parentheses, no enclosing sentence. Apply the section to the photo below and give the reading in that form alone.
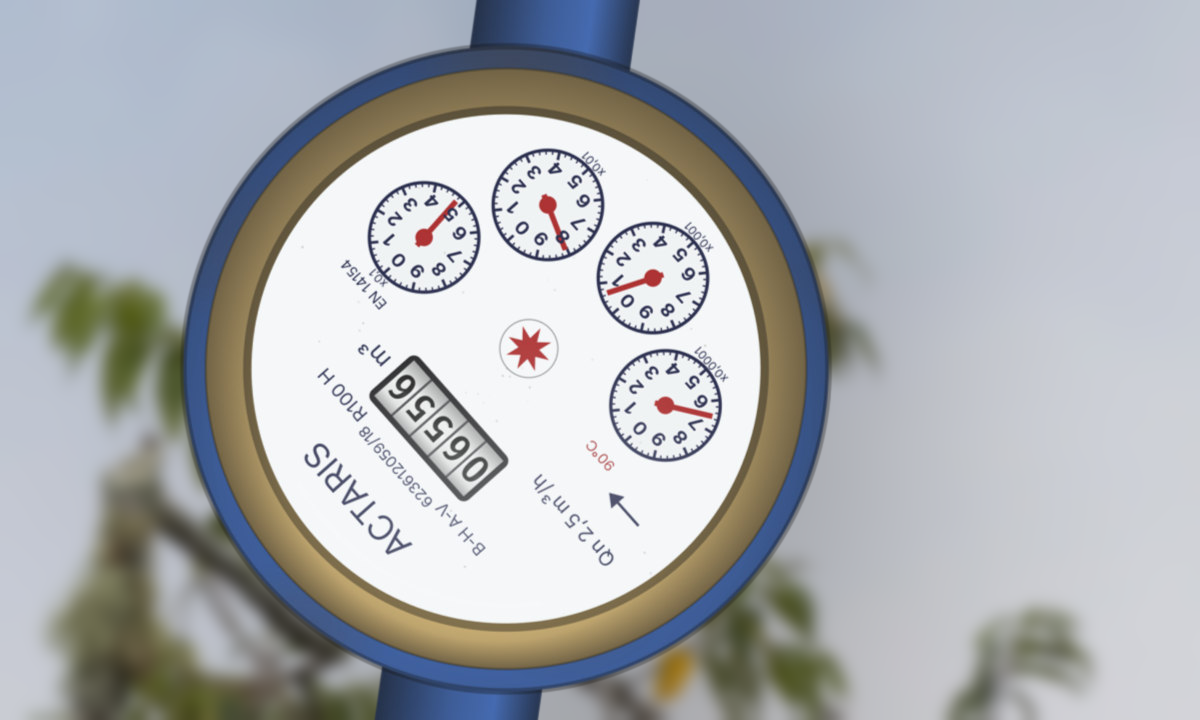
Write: 6556.4806 m³
